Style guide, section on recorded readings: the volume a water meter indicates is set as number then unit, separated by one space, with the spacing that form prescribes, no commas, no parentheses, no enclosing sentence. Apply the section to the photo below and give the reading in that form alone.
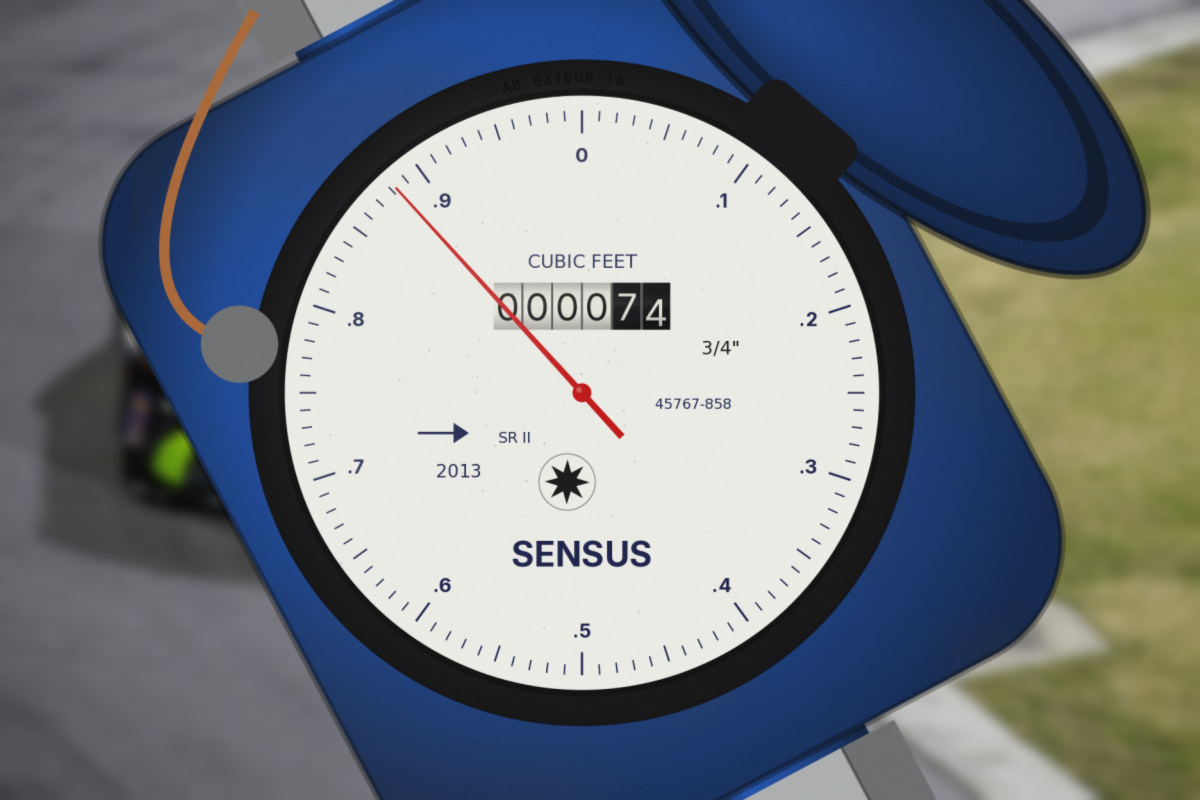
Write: 73.88 ft³
